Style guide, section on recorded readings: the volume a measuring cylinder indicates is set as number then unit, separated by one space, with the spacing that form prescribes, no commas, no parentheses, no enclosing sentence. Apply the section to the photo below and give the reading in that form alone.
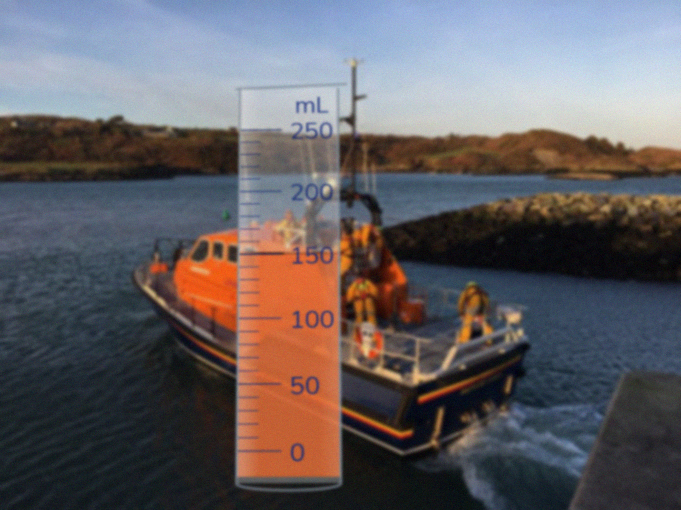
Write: 150 mL
